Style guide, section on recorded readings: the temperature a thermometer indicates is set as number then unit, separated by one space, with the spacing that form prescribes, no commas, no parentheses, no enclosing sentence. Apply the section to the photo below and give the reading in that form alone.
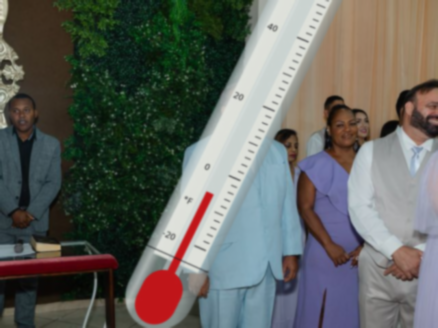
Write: -6 °F
